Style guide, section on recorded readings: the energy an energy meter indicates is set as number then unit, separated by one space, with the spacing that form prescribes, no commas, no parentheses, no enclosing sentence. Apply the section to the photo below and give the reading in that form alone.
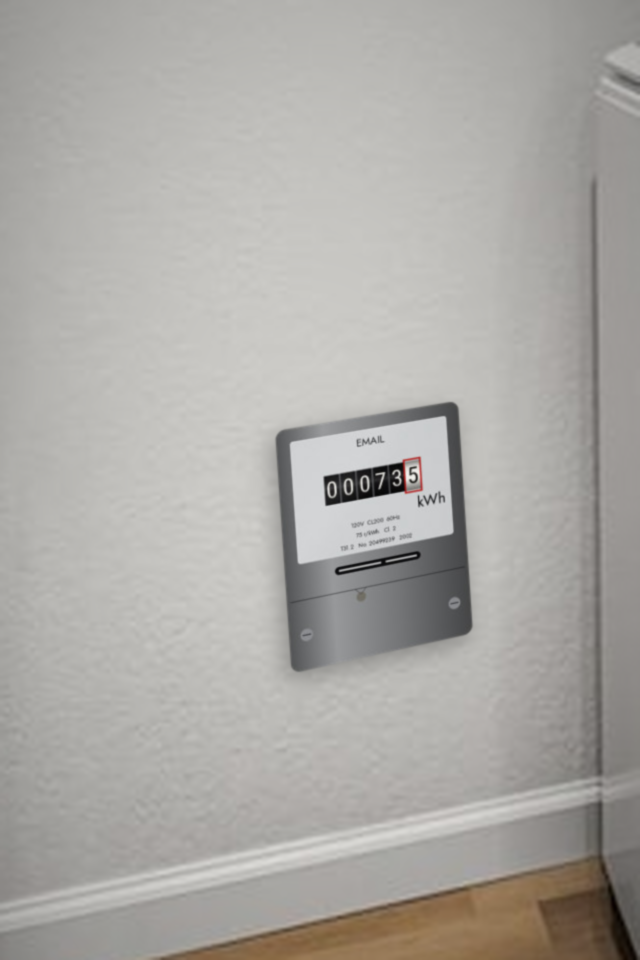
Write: 73.5 kWh
